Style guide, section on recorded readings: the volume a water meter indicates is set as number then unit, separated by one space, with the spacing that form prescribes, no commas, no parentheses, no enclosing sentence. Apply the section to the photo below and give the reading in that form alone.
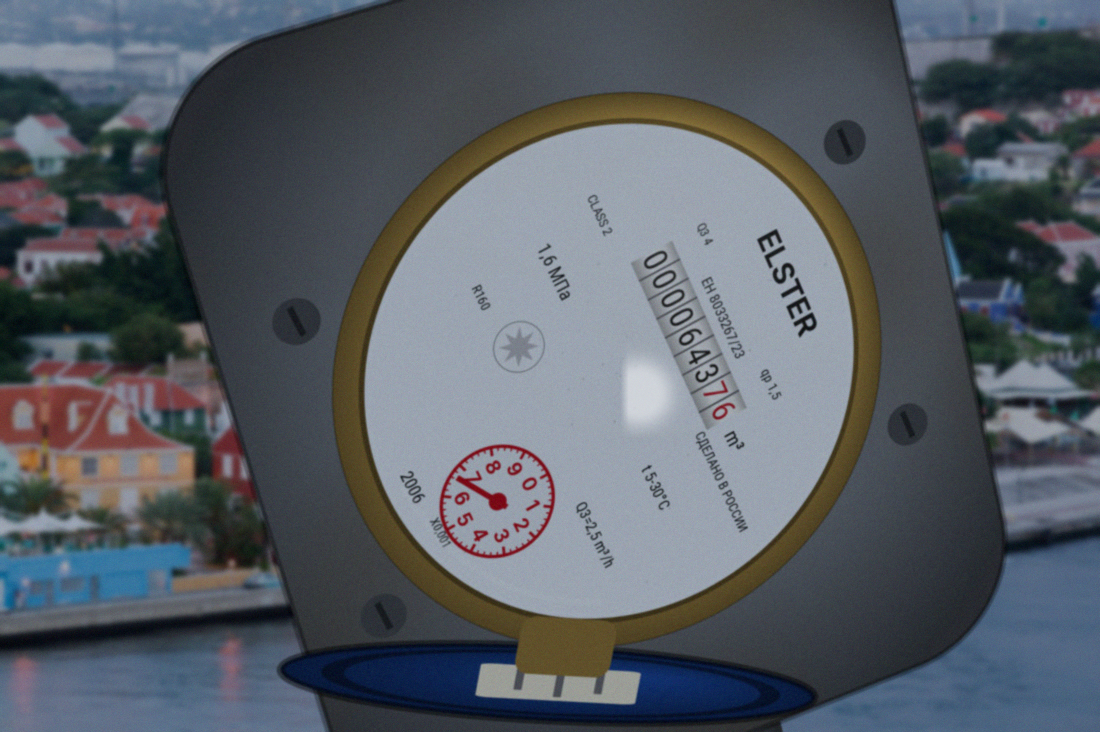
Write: 643.766 m³
